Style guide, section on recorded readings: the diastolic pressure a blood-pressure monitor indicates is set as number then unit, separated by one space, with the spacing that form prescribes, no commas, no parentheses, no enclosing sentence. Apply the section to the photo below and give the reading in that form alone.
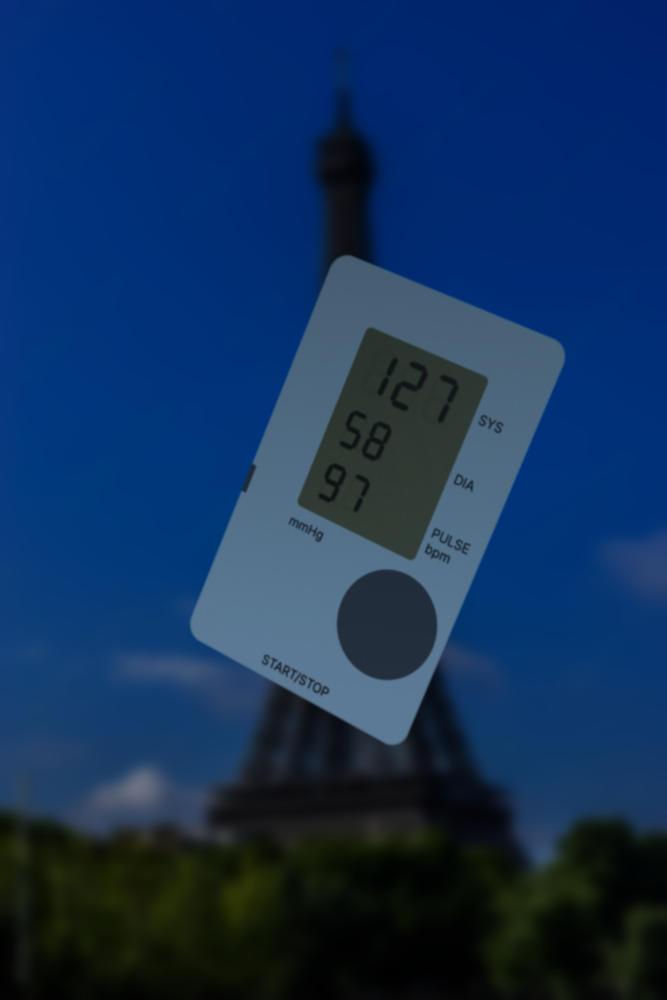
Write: 58 mmHg
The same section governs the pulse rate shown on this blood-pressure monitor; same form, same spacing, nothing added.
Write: 97 bpm
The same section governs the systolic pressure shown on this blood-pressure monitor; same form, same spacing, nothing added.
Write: 127 mmHg
